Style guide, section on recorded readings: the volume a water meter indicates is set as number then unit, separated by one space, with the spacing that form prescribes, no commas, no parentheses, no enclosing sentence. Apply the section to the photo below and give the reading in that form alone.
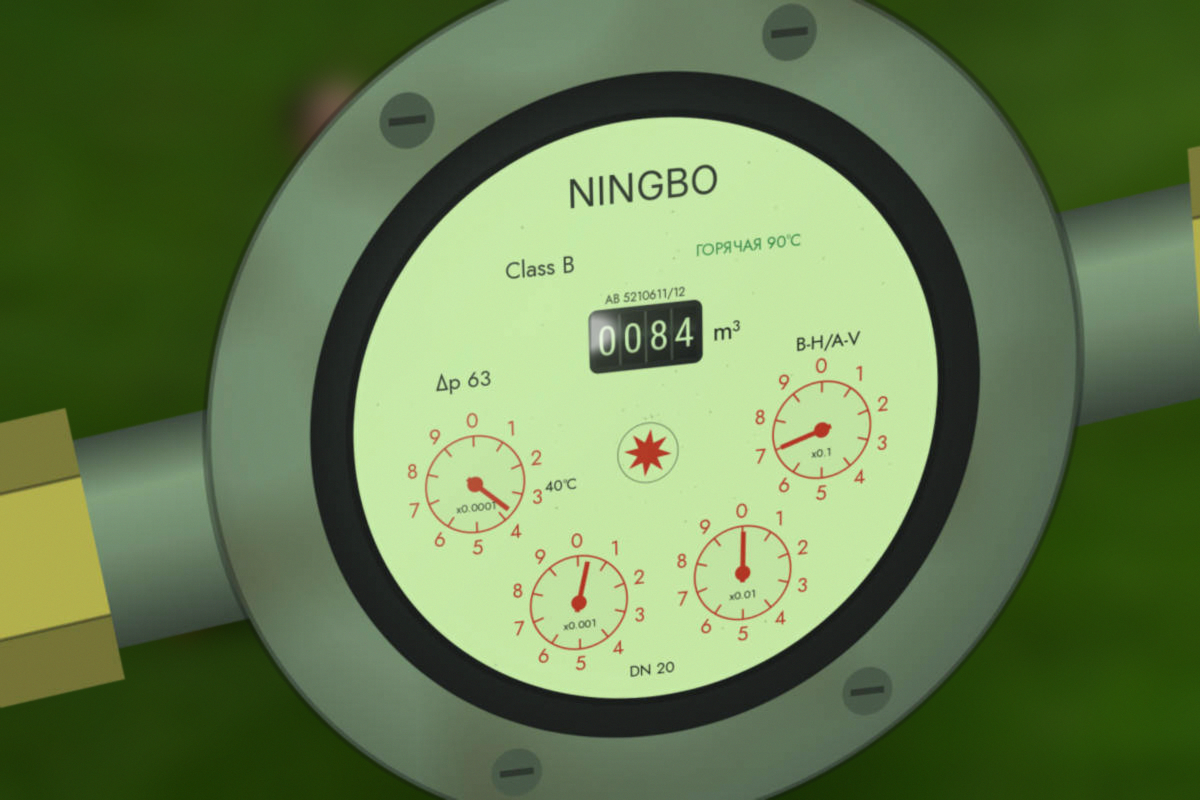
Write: 84.7003 m³
